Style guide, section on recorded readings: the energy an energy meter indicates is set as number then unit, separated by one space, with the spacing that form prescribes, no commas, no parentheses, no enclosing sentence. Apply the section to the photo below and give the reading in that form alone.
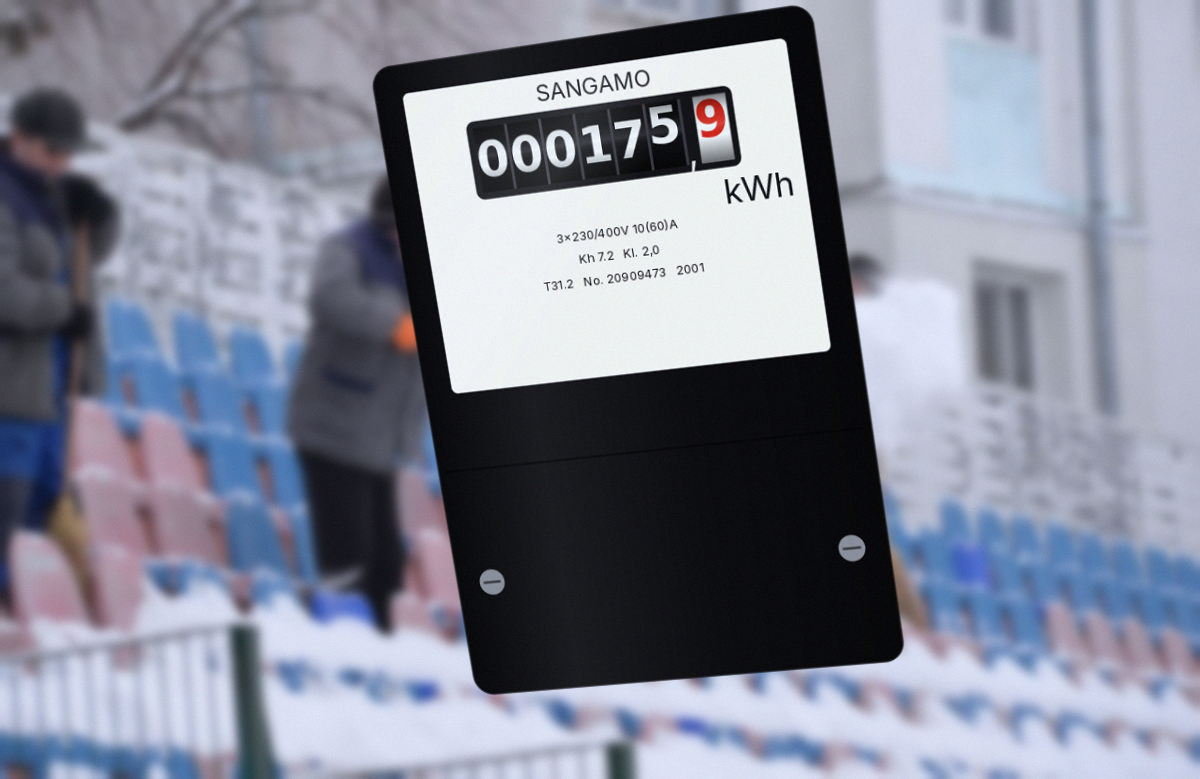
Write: 175.9 kWh
